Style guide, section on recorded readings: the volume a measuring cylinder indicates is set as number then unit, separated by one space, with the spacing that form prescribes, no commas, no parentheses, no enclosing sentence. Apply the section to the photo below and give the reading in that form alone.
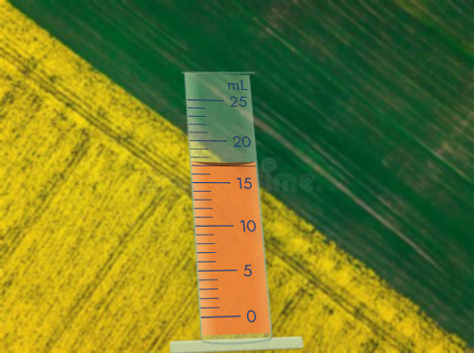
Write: 17 mL
